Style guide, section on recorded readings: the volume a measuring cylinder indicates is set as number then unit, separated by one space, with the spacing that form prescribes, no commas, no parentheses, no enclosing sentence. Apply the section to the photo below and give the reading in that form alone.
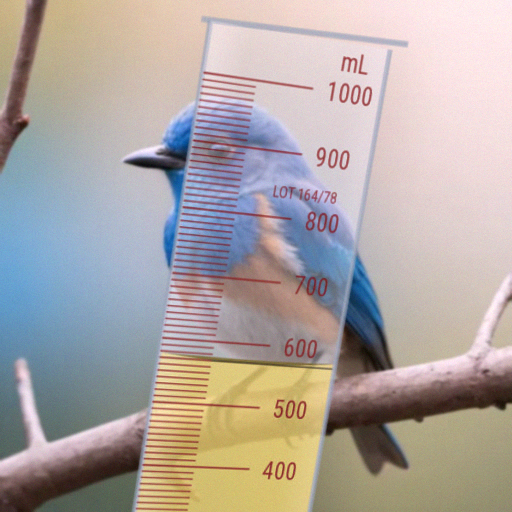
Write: 570 mL
